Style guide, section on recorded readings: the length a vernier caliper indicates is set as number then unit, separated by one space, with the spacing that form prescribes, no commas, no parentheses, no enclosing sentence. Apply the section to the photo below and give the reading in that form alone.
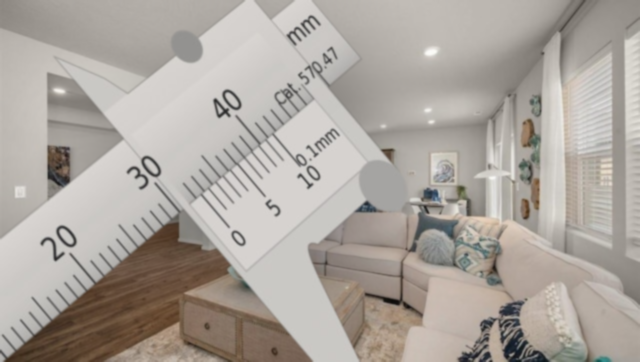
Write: 32.6 mm
